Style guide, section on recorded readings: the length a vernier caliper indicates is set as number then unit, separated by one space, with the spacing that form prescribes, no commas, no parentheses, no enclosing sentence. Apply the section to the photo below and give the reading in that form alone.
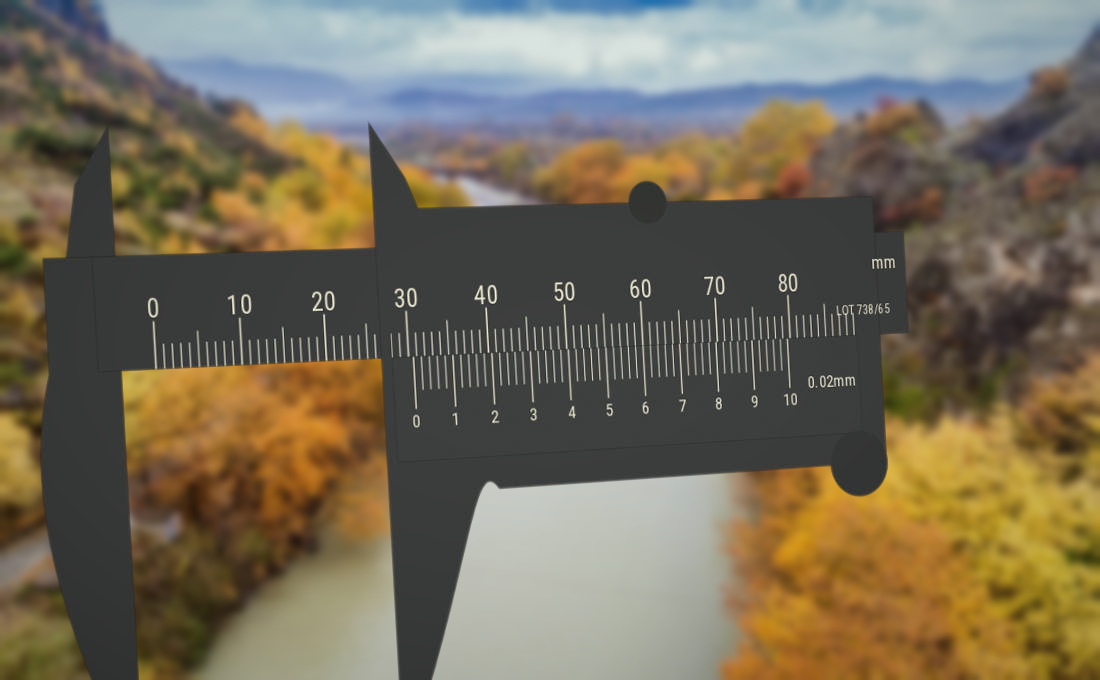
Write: 30.6 mm
